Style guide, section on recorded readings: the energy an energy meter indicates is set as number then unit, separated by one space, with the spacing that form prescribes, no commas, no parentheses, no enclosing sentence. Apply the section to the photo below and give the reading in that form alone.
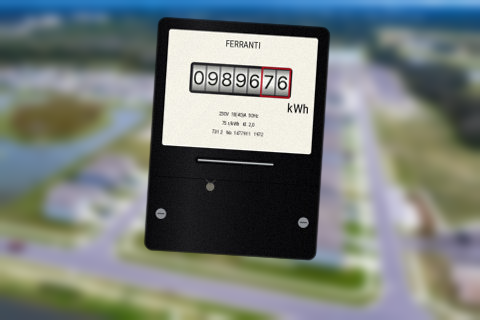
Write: 9896.76 kWh
